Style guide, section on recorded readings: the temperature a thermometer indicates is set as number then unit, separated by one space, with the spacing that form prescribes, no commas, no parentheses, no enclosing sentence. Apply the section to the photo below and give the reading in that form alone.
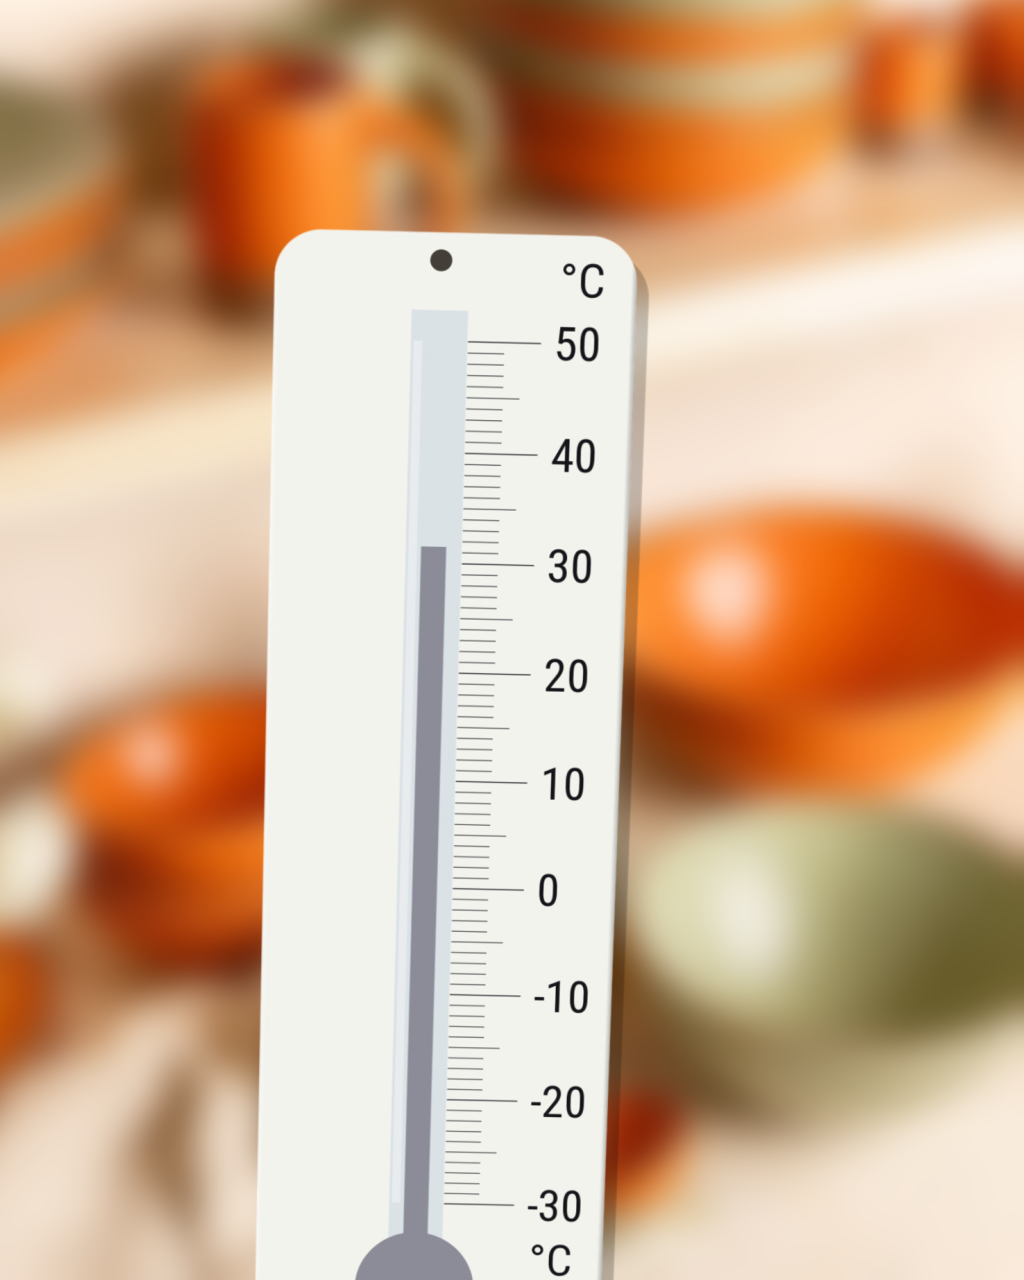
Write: 31.5 °C
